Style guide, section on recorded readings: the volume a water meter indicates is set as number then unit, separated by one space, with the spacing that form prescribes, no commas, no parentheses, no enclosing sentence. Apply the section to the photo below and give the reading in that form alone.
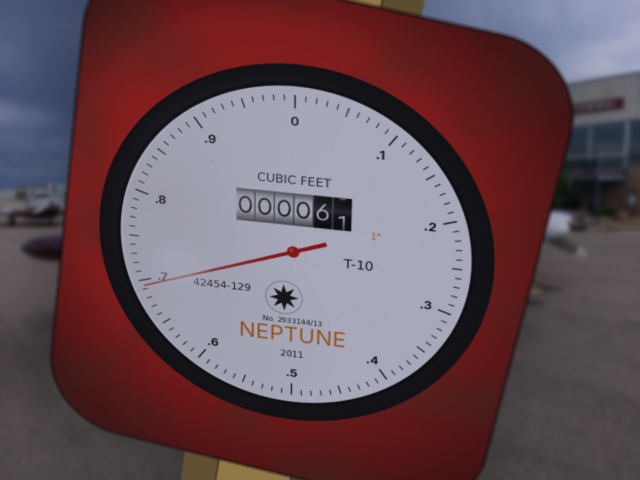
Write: 60.69 ft³
